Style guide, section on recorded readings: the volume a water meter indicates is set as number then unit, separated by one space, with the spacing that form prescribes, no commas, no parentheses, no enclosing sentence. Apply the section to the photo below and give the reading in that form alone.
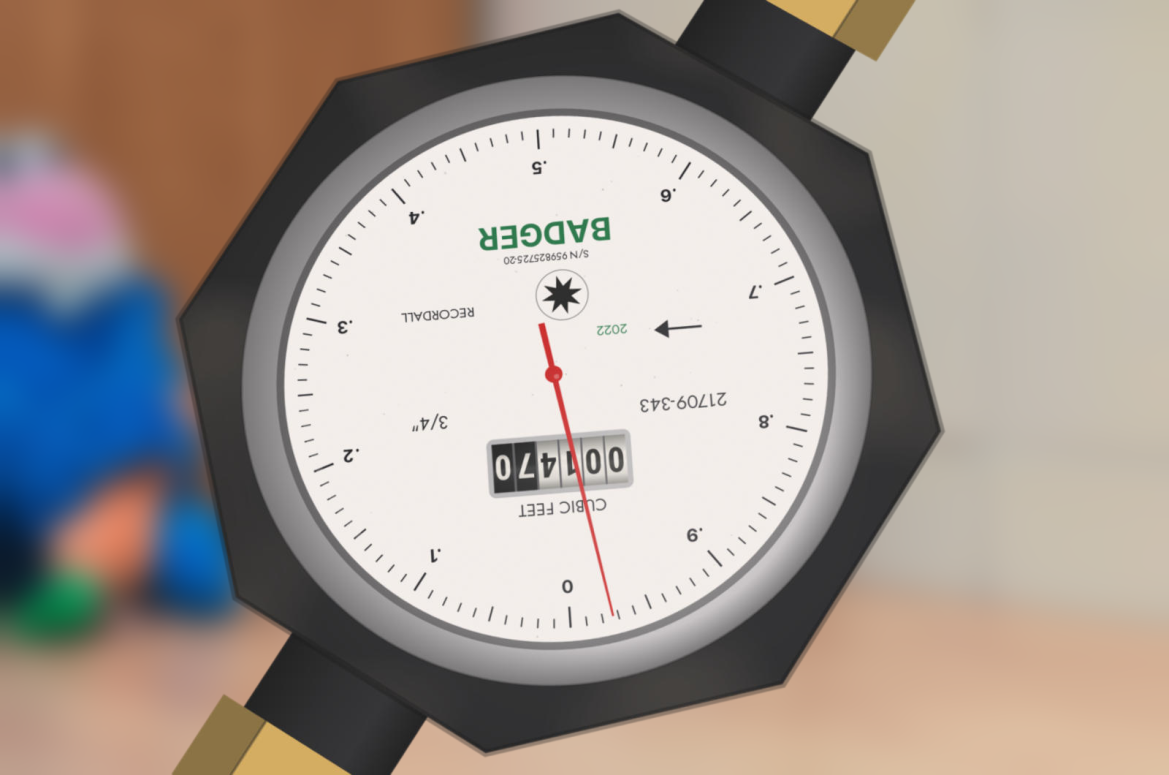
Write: 1469.97 ft³
